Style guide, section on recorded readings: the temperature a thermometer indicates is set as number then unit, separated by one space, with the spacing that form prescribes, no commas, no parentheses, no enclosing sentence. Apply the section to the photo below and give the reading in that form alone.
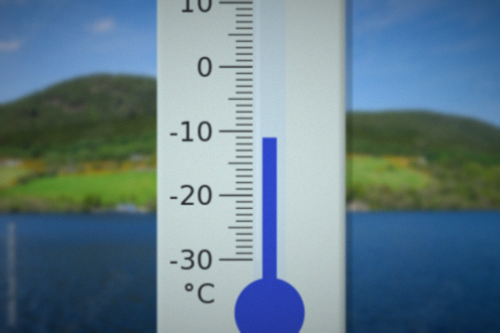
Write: -11 °C
